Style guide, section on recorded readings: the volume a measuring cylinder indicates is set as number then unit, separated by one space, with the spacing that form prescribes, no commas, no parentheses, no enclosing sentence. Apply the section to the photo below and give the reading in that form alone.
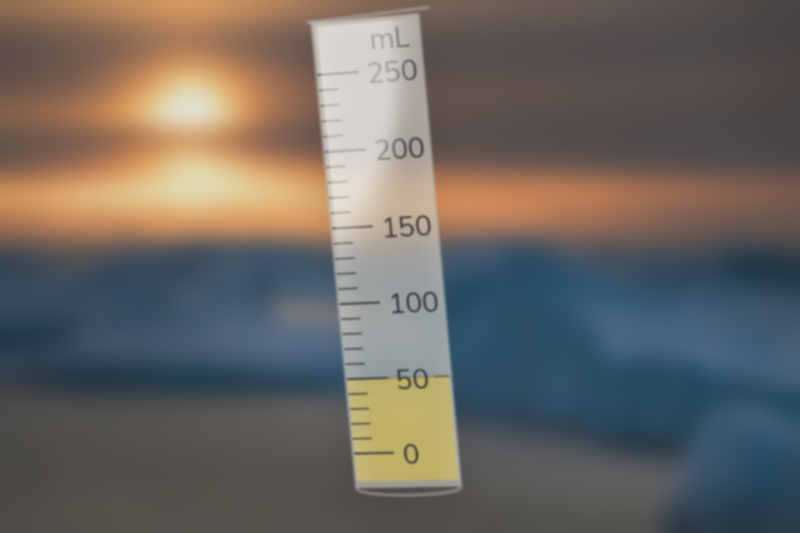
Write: 50 mL
